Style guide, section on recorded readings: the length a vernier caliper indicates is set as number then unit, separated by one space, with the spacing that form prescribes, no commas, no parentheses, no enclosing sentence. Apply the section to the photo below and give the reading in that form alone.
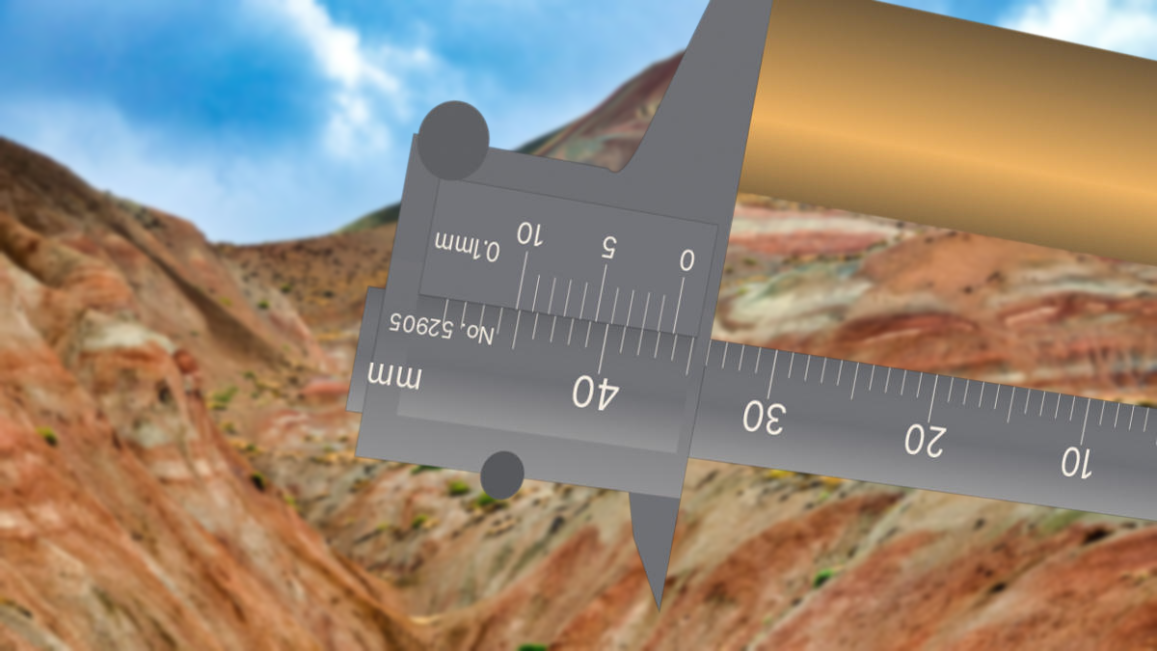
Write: 36.2 mm
